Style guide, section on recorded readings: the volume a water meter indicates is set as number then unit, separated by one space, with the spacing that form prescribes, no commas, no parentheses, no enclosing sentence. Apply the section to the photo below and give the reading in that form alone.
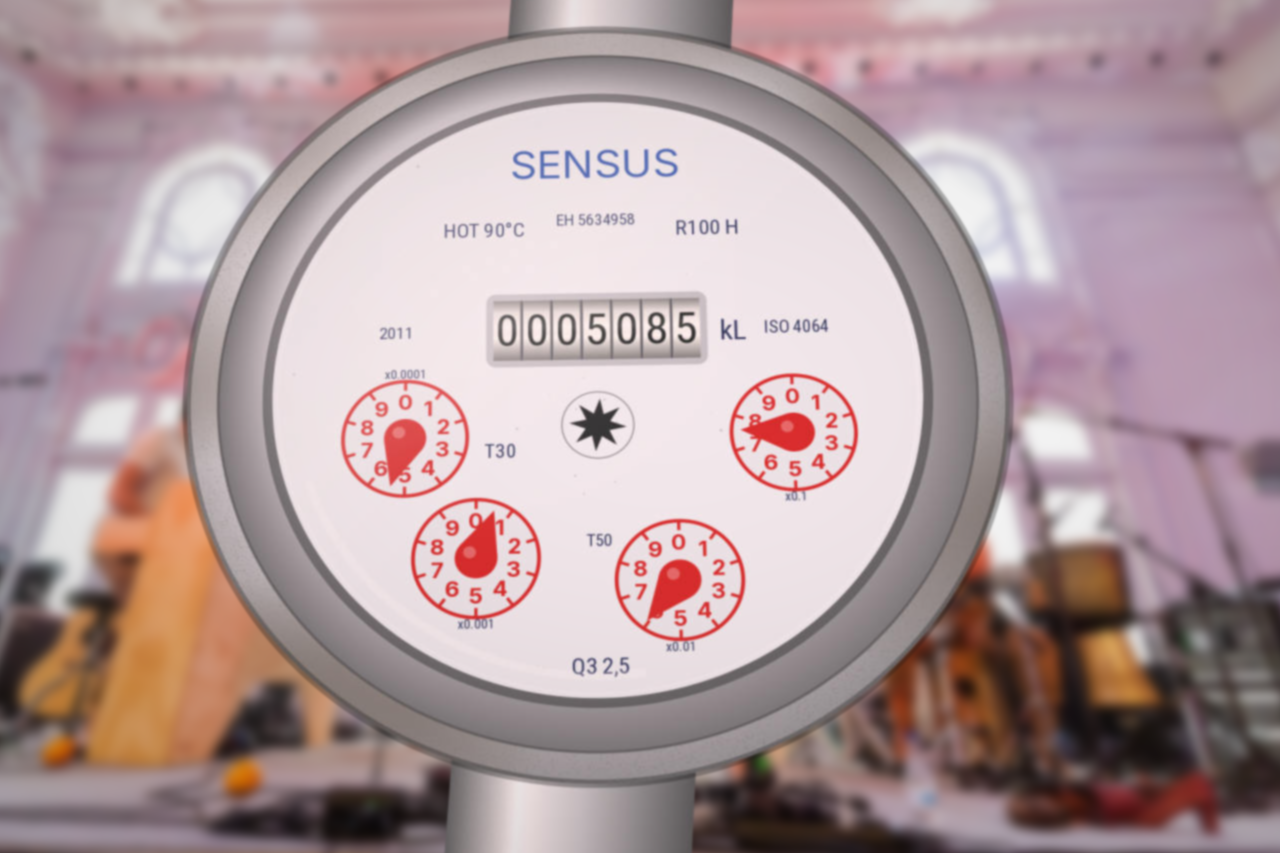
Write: 5085.7605 kL
